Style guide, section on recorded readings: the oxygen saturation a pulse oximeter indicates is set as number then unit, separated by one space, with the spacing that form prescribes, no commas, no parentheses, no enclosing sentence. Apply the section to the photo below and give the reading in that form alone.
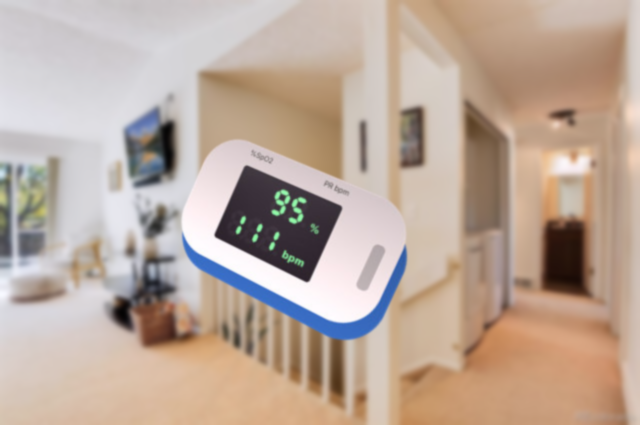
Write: 95 %
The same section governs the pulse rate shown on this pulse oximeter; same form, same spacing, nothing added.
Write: 111 bpm
